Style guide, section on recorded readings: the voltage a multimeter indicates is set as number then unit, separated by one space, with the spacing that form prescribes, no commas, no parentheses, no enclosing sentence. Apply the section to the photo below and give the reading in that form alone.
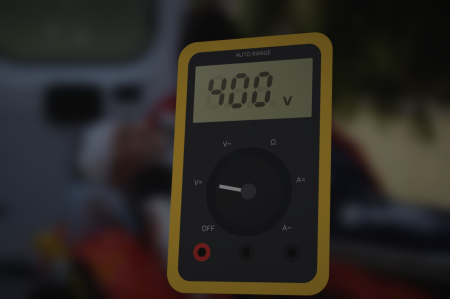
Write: 400 V
